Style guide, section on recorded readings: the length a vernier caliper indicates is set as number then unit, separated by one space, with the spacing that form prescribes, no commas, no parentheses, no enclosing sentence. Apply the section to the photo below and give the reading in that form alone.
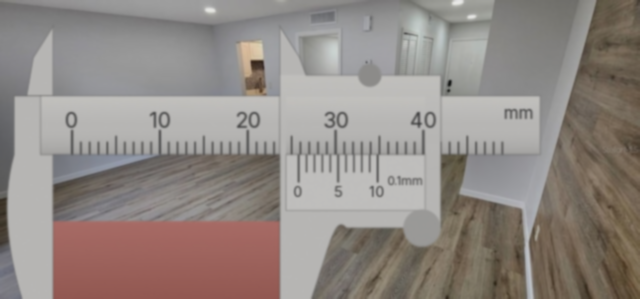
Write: 25.8 mm
